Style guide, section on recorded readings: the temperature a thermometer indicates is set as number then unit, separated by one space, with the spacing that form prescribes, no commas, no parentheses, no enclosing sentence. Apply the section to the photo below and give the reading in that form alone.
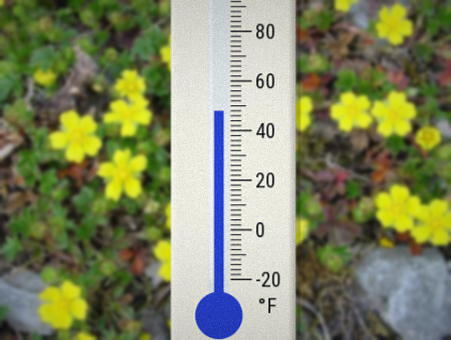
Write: 48 °F
